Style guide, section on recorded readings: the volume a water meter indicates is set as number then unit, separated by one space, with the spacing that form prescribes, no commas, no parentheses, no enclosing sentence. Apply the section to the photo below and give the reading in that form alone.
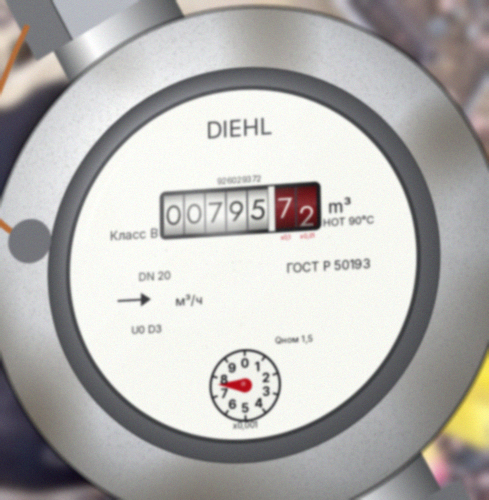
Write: 795.717 m³
